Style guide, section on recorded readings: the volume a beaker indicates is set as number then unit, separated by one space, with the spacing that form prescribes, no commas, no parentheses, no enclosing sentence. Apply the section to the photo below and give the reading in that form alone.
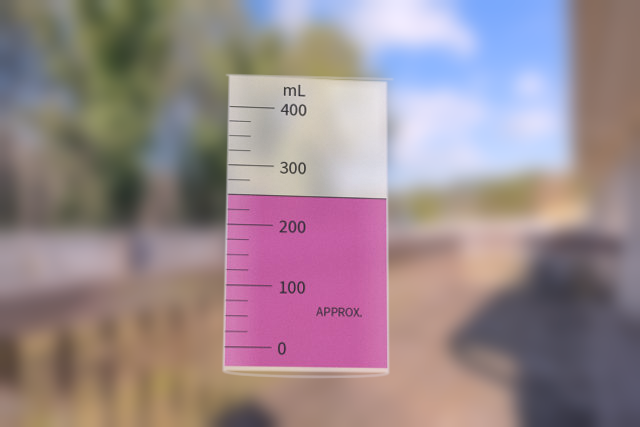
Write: 250 mL
